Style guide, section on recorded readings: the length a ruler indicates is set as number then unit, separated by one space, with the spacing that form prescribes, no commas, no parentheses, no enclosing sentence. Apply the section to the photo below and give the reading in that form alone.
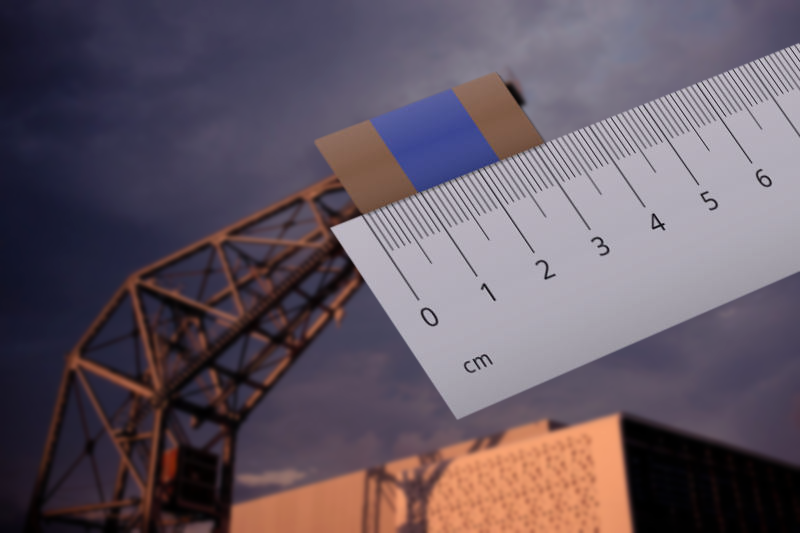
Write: 3.2 cm
